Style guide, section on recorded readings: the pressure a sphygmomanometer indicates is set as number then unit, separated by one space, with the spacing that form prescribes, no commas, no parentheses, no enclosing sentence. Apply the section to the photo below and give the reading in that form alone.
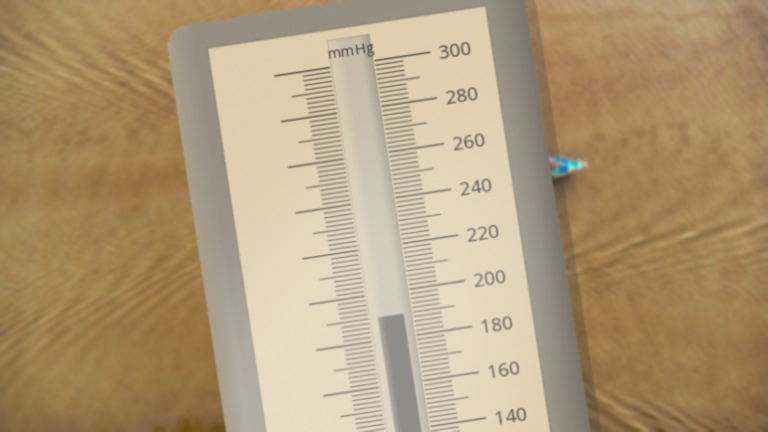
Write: 190 mmHg
